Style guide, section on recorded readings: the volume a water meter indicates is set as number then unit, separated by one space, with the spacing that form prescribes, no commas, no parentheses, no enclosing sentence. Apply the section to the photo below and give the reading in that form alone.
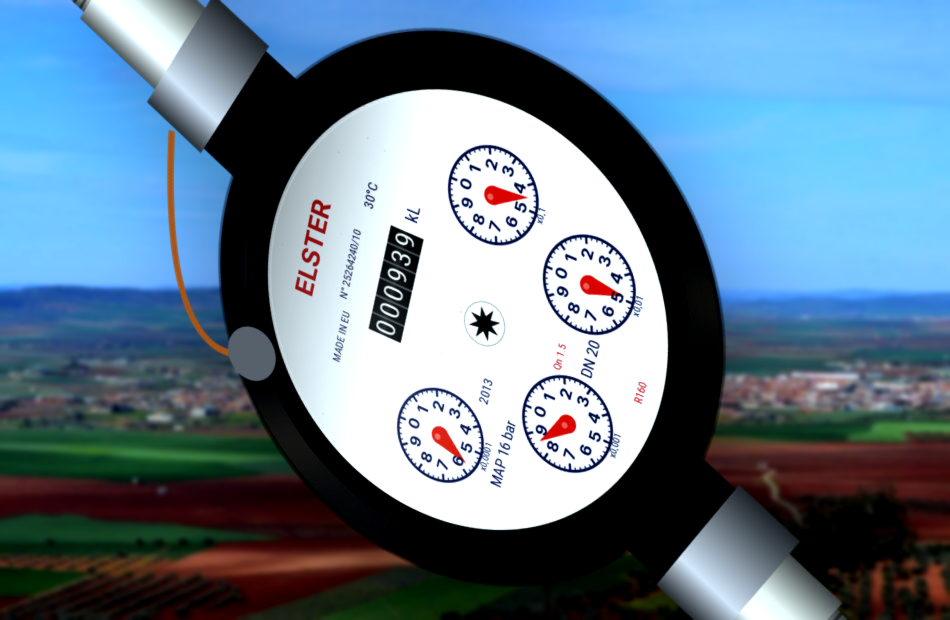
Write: 939.4485 kL
